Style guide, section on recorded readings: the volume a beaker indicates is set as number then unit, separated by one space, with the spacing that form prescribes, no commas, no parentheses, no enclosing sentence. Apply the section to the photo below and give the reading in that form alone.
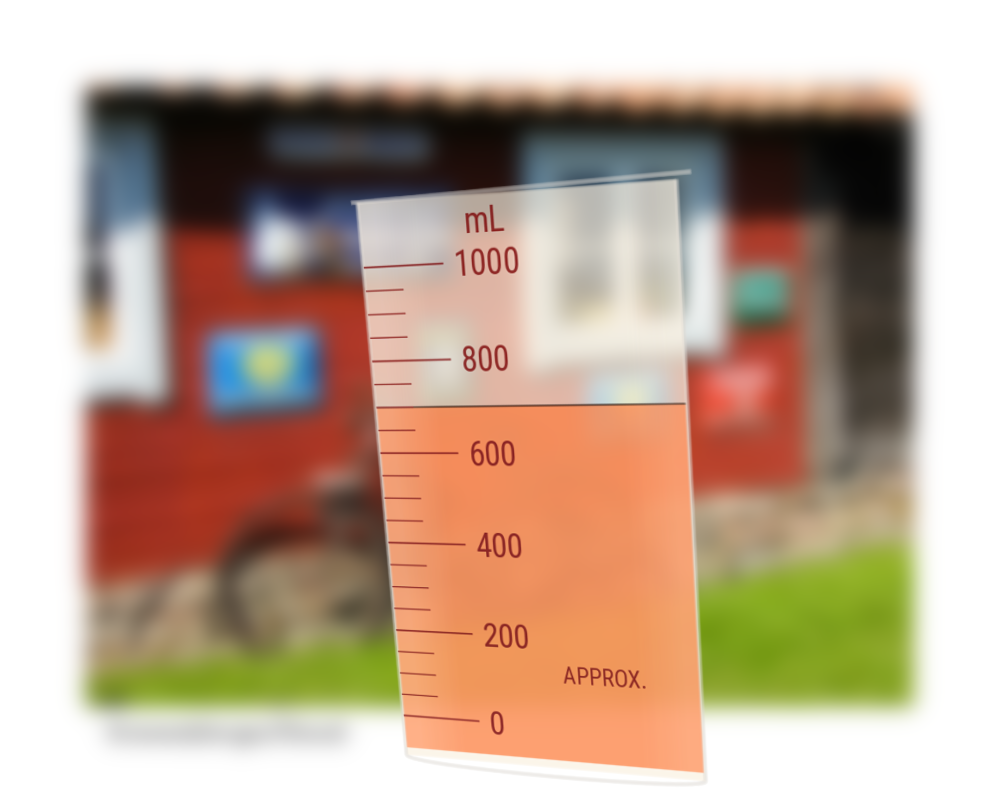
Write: 700 mL
